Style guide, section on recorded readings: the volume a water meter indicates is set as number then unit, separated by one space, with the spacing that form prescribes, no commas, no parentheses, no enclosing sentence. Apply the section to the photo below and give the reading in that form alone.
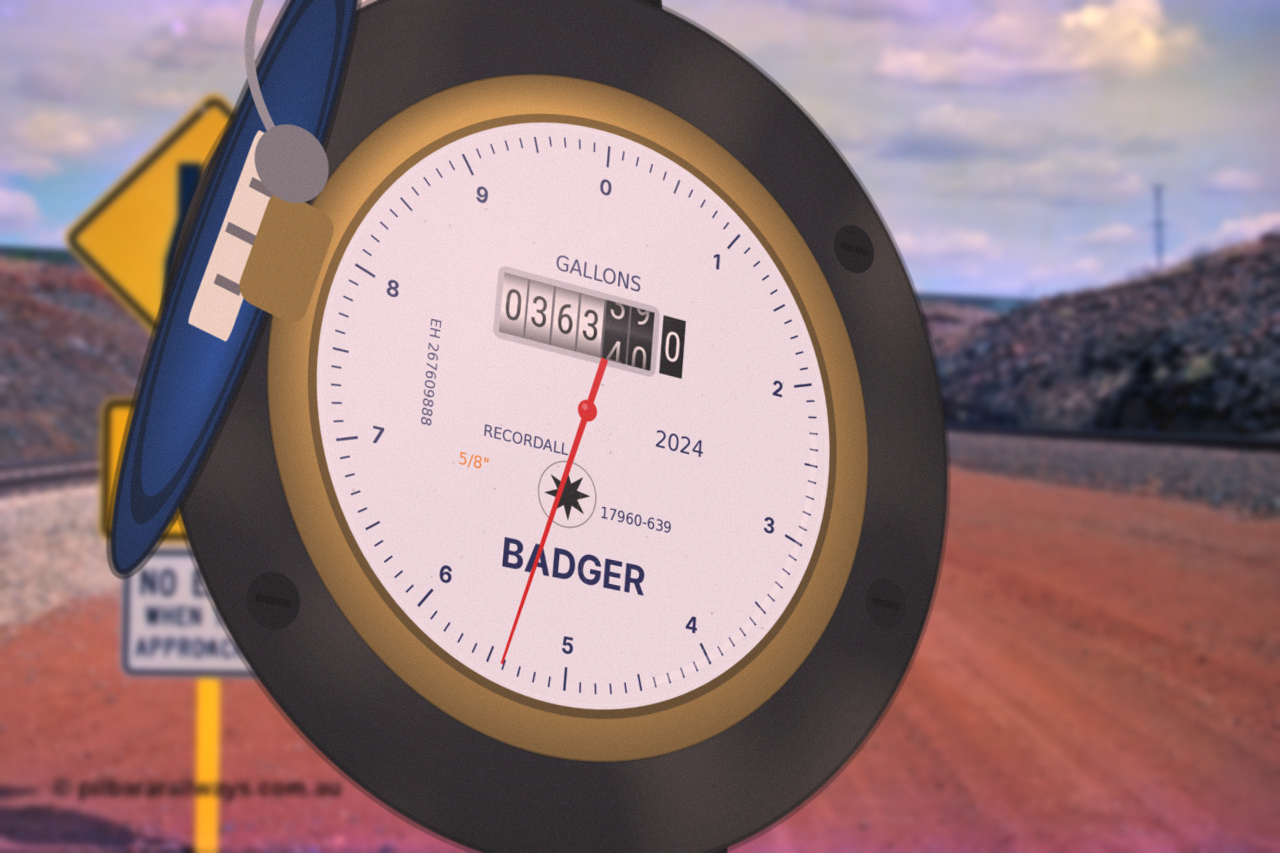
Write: 363395.4 gal
